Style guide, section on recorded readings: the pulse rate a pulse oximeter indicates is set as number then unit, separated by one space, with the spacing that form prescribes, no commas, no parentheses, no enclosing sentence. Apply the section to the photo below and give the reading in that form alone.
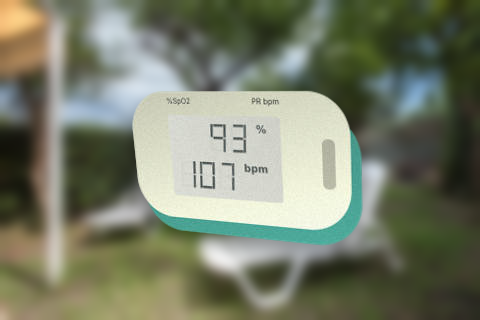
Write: 107 bpm
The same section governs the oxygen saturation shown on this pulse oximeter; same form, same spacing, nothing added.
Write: 93 %
